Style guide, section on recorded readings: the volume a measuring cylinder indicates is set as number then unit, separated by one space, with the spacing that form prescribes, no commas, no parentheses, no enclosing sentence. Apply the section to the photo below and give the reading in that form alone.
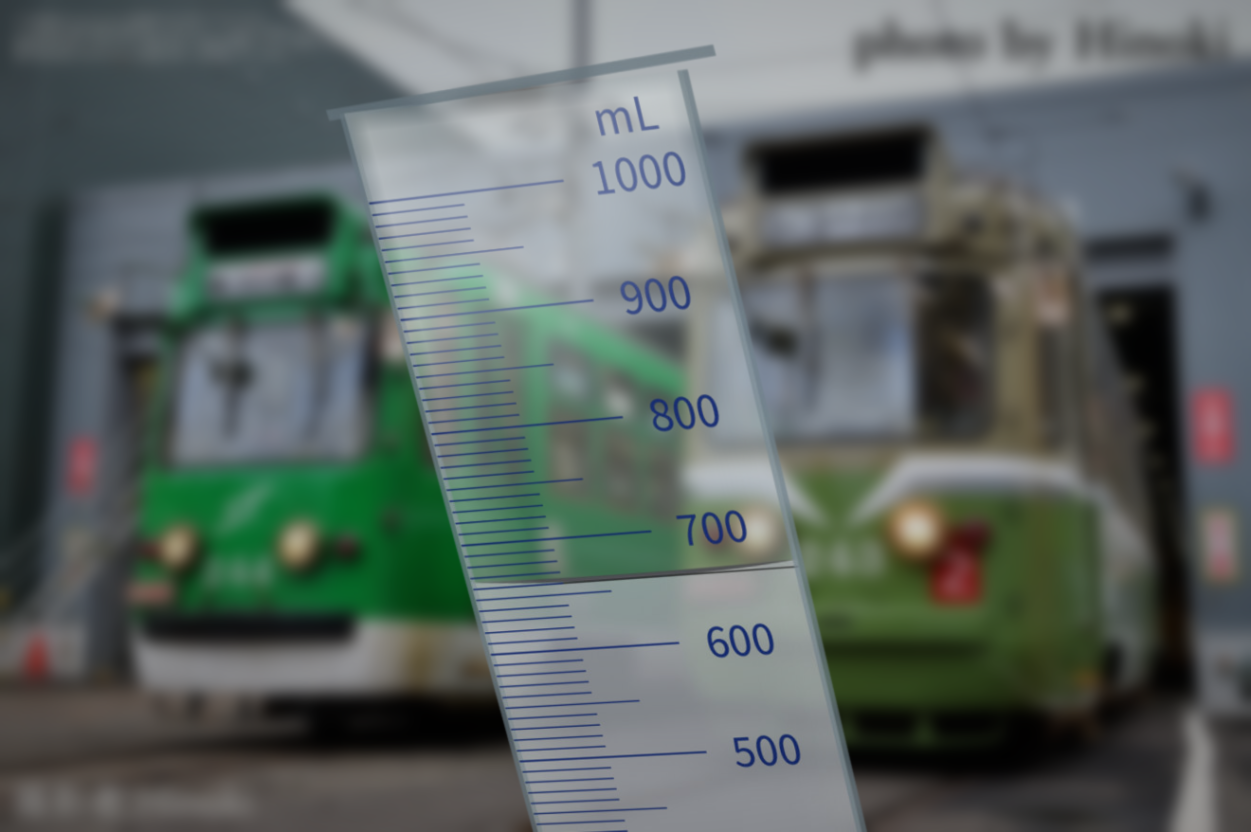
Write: 660 mL
